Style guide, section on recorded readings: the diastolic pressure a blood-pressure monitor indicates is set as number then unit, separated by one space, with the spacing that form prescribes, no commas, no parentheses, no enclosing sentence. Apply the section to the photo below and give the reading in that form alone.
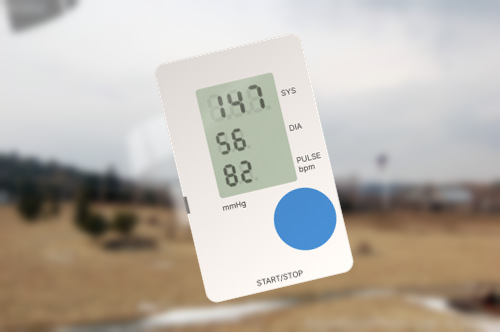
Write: 56 mmHg
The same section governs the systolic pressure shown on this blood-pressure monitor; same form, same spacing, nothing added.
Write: 147 mmHg
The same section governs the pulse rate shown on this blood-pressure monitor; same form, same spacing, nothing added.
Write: 82 bpm
